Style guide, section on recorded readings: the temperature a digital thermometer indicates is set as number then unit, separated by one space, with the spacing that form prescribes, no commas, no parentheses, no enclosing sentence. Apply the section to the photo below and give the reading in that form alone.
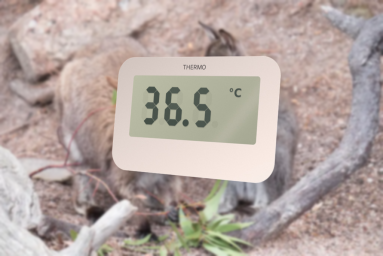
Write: 36.5 °C
